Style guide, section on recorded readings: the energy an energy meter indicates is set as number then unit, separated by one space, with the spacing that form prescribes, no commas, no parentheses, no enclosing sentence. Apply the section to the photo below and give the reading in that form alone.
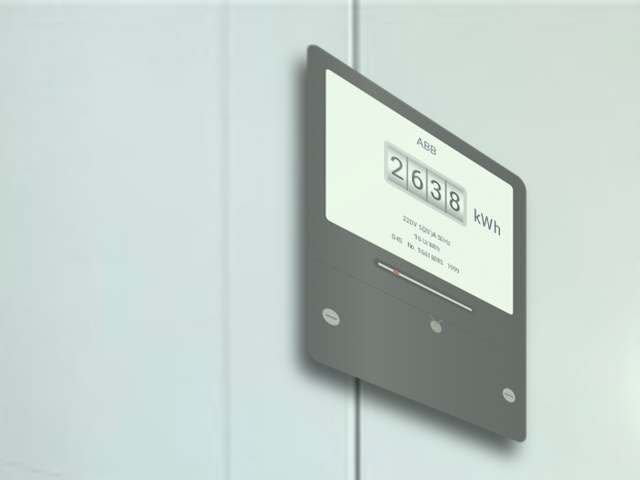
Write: 2638 kWh
